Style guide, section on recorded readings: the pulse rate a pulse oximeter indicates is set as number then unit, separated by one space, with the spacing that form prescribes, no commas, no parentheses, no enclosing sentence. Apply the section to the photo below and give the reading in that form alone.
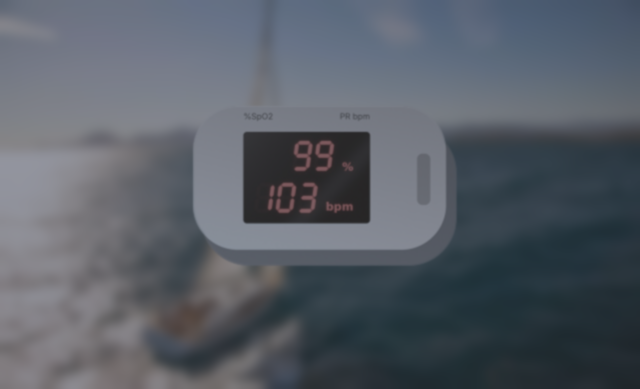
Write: 103 bpm
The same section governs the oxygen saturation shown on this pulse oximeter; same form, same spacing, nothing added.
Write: 99 %
